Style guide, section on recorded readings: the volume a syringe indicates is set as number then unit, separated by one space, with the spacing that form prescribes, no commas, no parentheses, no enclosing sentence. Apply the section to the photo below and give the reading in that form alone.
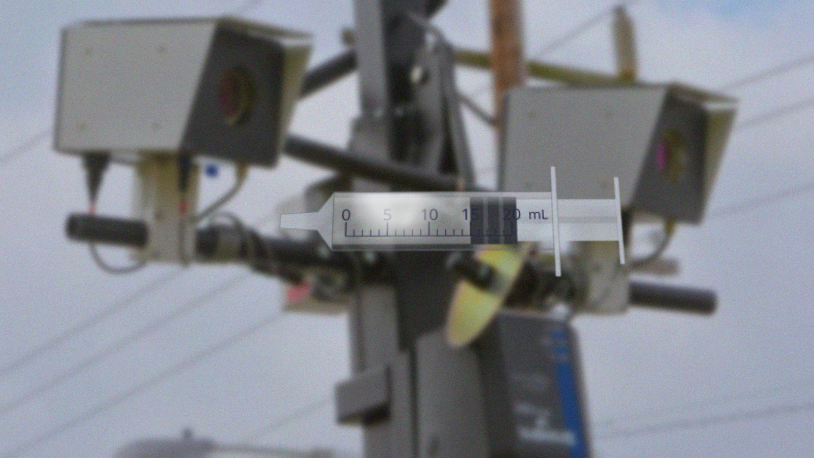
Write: 15 mL
